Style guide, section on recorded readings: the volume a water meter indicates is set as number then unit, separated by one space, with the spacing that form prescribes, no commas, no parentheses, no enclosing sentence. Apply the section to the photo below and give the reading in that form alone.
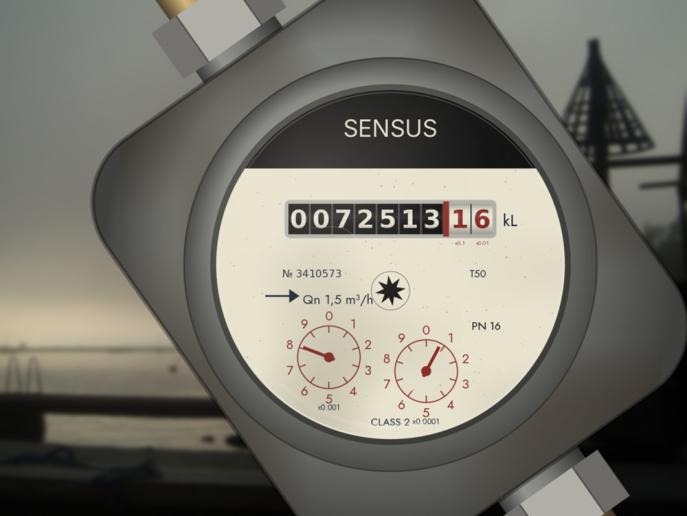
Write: 72513.1680 kL
